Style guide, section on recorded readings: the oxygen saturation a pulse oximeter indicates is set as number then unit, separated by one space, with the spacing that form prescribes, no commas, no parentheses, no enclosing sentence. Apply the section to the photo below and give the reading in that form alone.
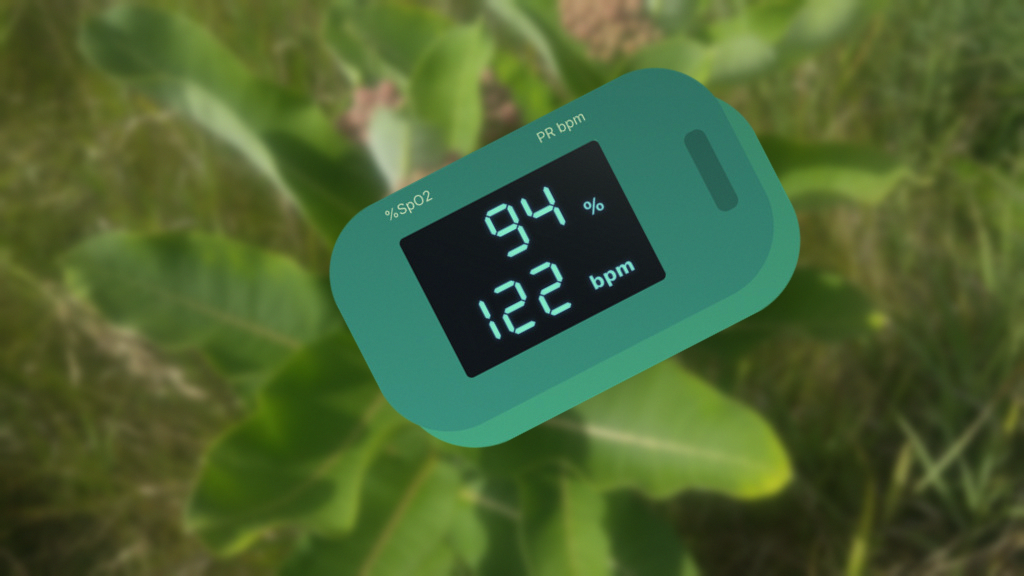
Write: 94 %
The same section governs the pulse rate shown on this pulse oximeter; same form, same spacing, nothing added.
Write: 122 bpm
